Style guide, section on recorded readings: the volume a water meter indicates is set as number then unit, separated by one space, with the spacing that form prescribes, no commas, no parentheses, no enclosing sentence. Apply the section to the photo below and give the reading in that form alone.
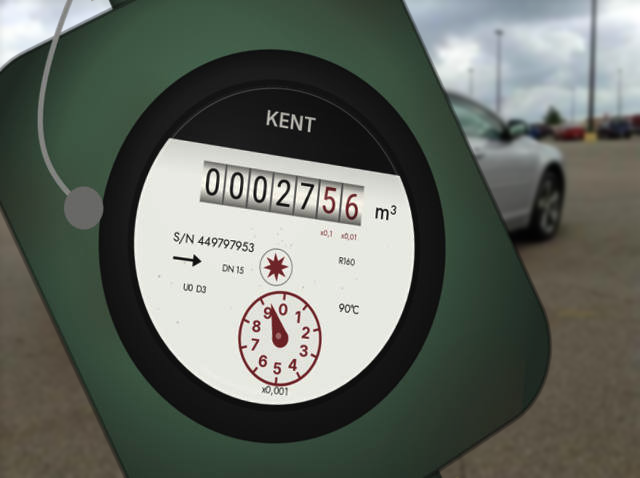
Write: 27.559 m³
